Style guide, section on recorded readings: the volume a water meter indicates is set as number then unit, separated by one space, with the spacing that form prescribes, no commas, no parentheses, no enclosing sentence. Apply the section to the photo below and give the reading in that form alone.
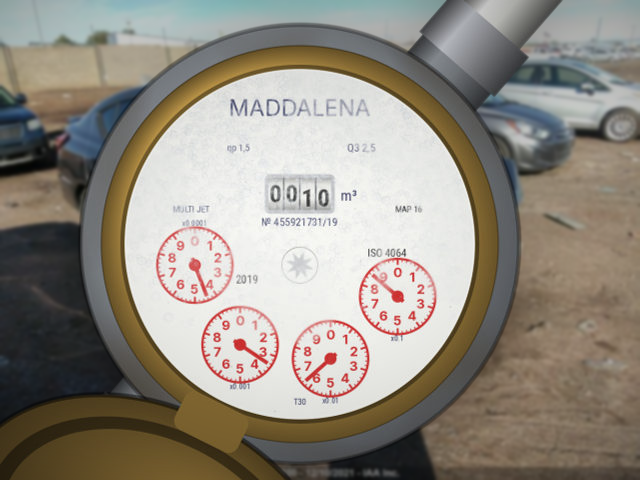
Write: 9.8634 m³
